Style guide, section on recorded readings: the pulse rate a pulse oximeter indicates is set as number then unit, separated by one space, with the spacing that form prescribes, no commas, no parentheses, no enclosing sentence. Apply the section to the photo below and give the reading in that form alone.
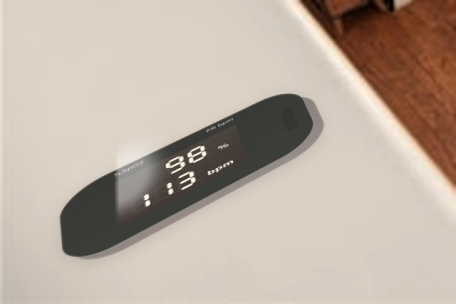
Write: 113 bpm
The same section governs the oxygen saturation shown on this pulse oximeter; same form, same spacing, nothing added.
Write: 98 %
